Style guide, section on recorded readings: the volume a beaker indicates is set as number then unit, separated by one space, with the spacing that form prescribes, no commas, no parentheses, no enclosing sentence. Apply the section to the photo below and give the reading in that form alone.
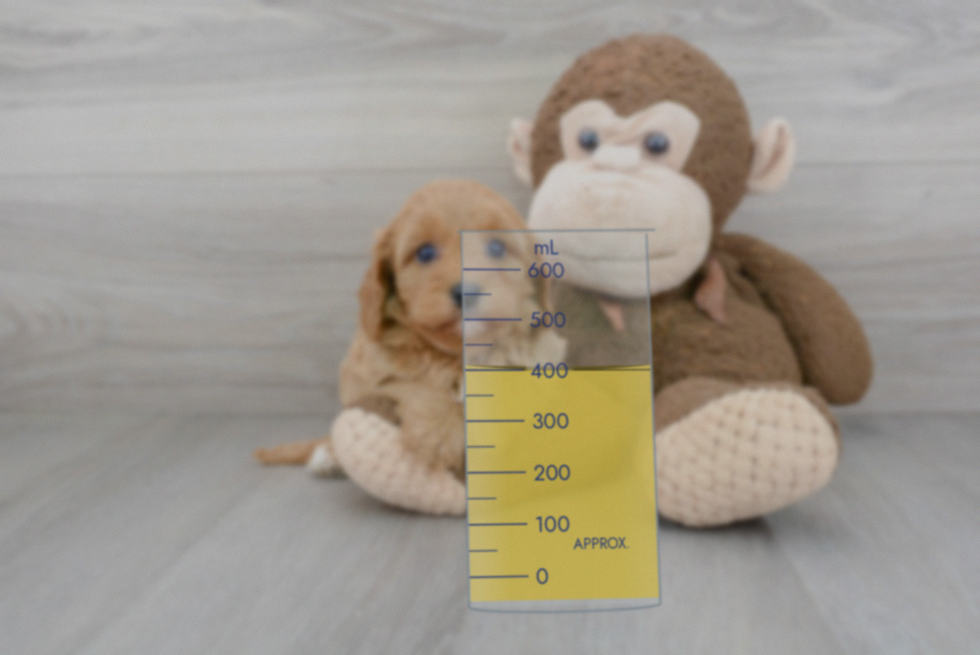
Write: 400 mL
